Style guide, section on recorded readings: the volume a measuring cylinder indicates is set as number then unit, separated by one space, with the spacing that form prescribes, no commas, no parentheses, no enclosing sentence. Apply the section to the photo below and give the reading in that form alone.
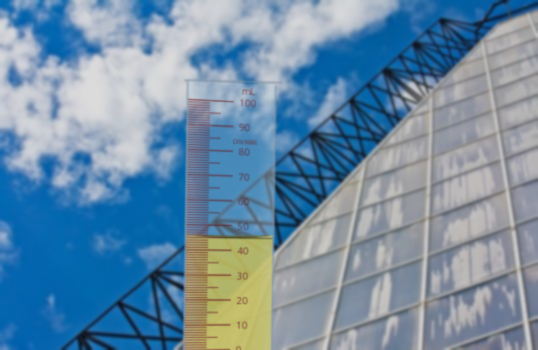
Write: 45 mL
